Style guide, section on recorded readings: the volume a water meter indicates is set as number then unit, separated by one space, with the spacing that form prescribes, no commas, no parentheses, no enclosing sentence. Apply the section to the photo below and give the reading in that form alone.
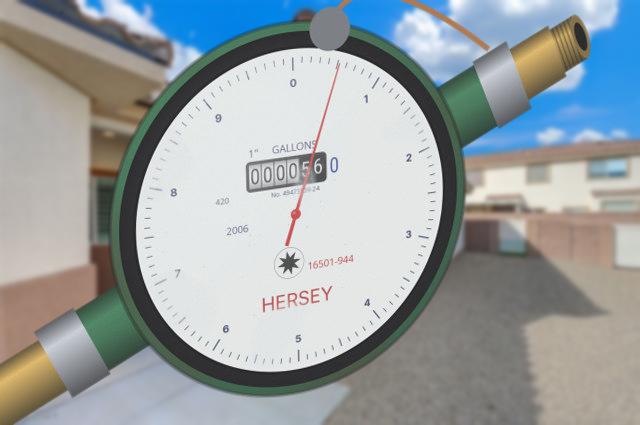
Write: 560.5 gal
